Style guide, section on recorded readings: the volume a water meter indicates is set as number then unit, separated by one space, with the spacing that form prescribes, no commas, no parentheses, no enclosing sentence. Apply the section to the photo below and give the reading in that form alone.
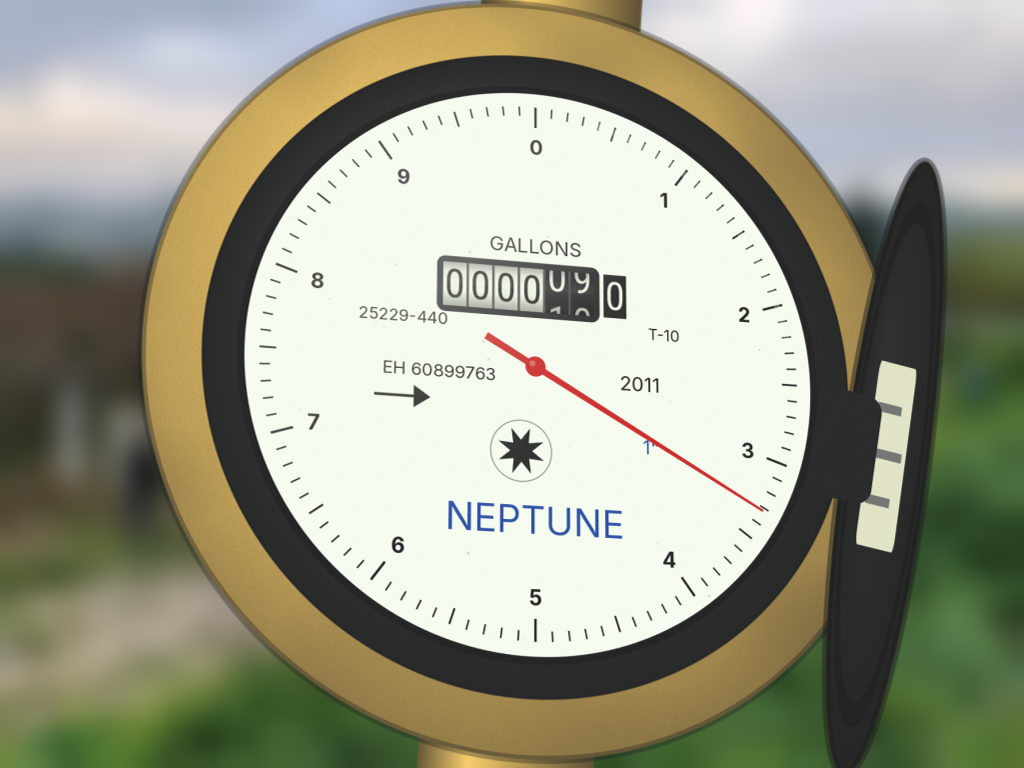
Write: 93.3 gal
